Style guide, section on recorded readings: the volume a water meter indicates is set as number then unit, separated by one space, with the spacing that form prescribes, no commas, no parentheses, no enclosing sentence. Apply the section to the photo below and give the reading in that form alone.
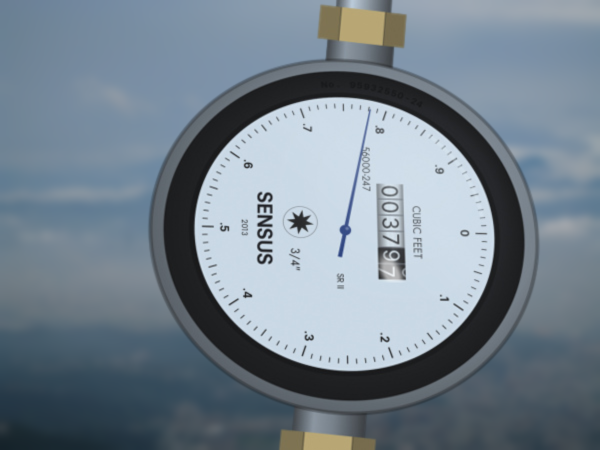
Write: 3796.78 ft³
